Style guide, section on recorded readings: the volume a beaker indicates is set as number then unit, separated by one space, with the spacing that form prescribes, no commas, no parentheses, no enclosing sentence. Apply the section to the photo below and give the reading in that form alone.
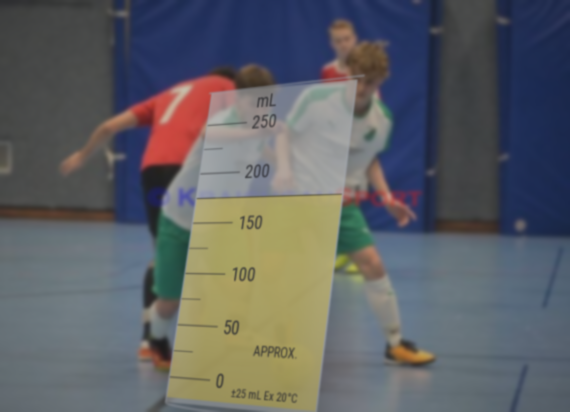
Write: 175 mL
